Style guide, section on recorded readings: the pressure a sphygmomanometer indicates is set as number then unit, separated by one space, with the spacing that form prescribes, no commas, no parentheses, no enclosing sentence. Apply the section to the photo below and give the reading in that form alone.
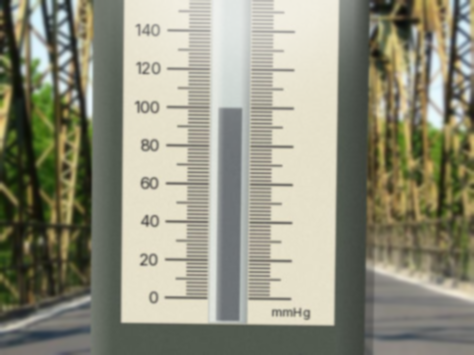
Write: 100 mmHg
